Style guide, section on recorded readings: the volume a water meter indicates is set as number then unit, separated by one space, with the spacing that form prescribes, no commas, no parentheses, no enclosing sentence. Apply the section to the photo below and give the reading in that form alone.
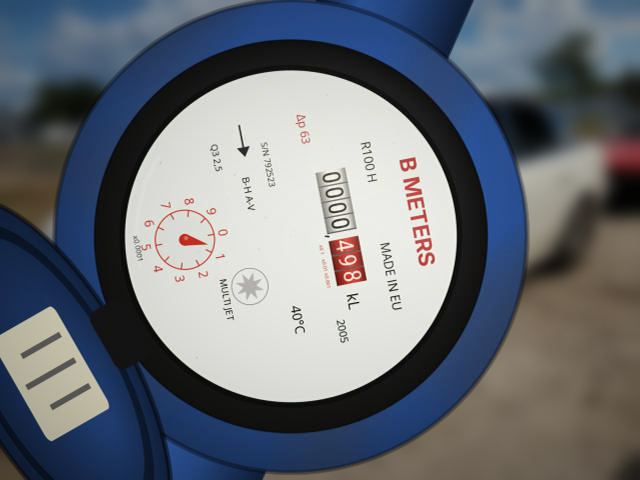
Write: 0.4980 kL
